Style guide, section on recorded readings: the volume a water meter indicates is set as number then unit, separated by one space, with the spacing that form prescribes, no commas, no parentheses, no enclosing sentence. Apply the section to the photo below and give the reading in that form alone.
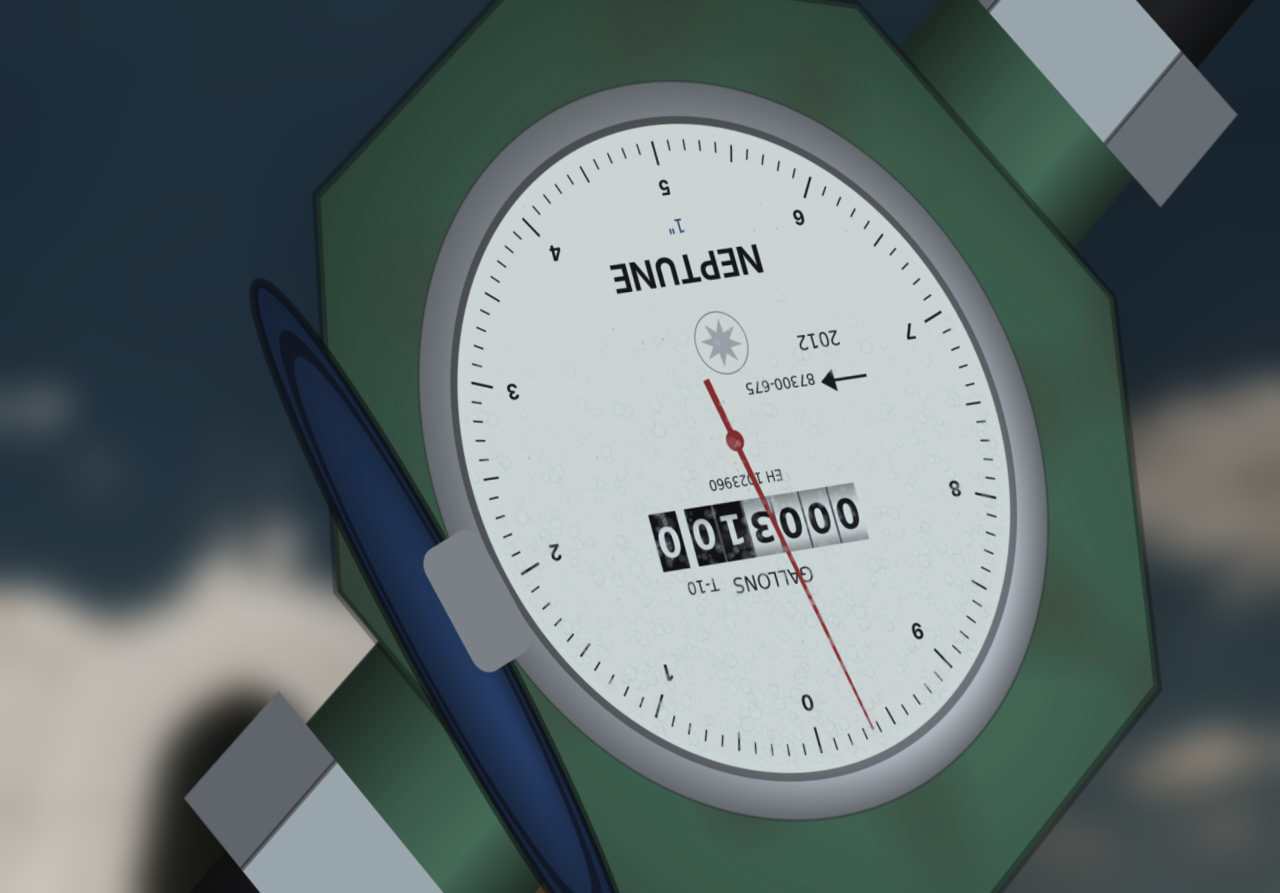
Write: 3099.6 gal
